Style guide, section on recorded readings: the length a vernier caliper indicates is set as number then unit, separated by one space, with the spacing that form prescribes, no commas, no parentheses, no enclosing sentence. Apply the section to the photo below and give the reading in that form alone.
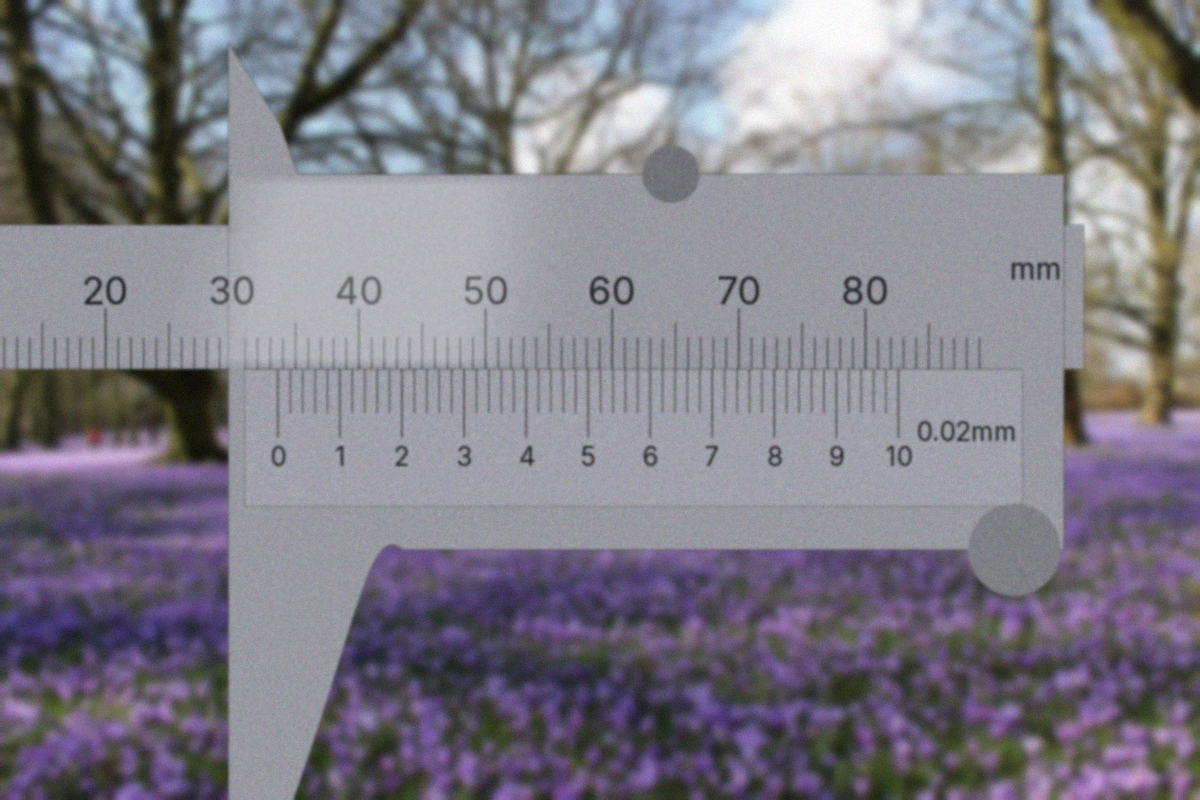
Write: 33.6 mm
